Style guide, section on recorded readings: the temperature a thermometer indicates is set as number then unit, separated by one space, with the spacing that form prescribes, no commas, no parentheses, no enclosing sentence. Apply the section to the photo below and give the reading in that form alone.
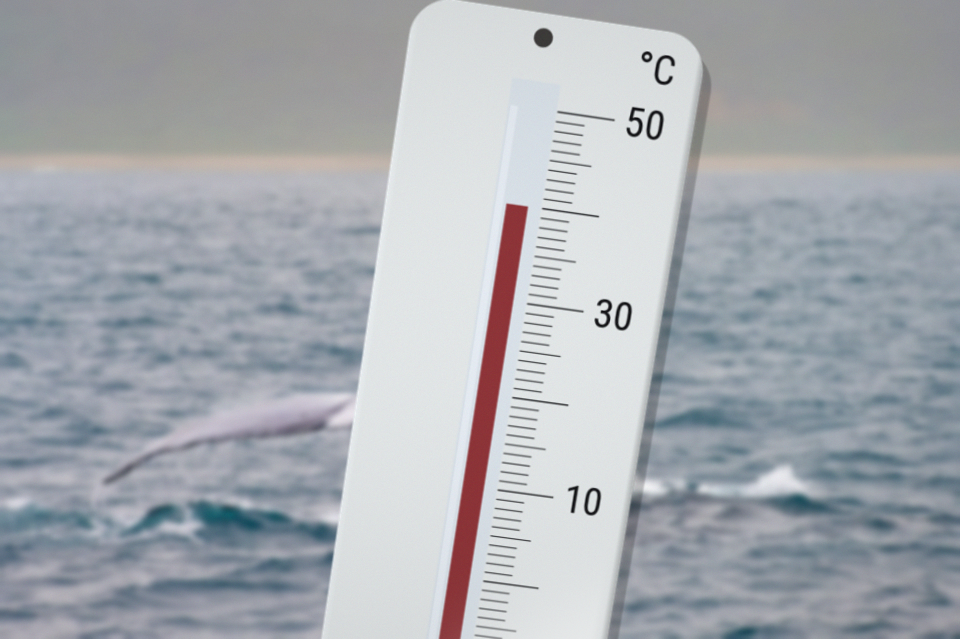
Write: 40 °C
